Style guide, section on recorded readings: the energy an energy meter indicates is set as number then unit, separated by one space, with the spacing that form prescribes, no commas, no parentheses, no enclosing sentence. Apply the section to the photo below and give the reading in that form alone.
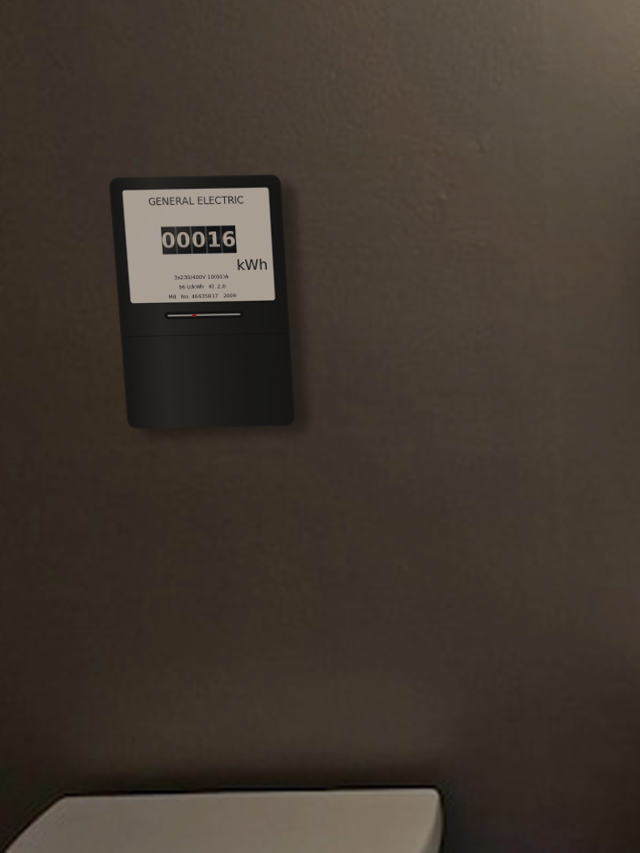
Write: 16 kWh
